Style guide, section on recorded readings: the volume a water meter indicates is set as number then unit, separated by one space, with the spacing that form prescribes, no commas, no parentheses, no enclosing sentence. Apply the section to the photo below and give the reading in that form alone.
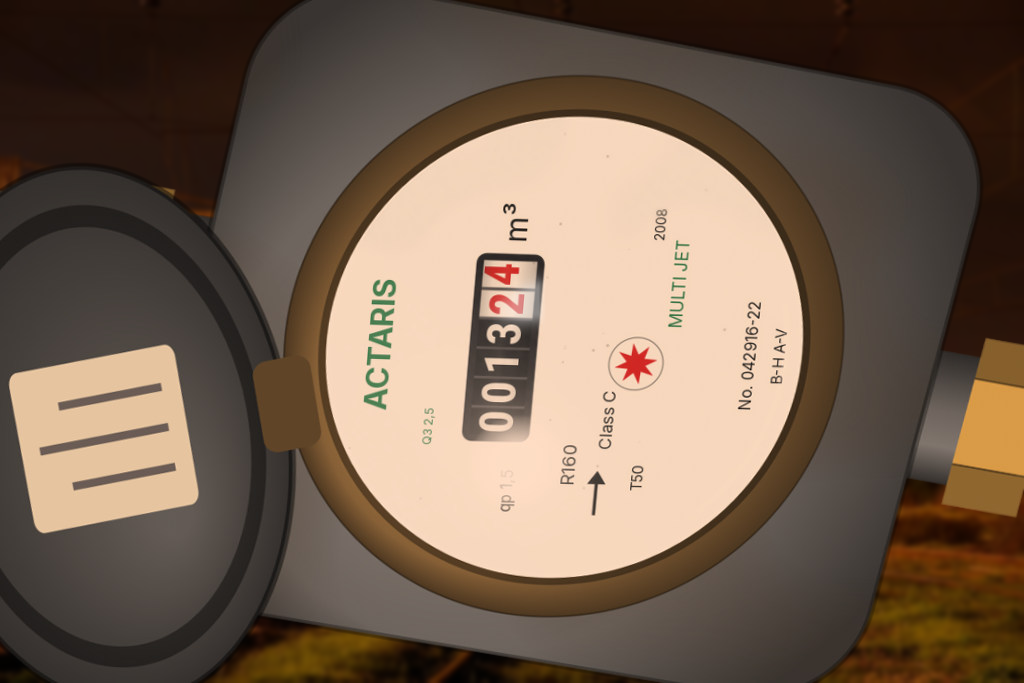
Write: 13.24 m³
